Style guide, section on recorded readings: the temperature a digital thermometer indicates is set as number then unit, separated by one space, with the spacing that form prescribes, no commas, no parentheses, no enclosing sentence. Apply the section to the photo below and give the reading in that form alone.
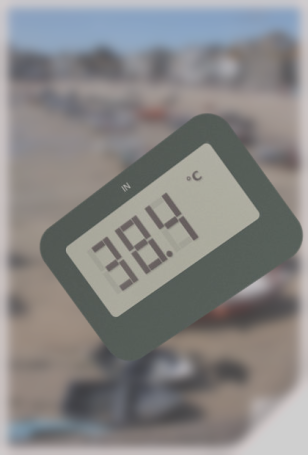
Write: 38.4 °C
